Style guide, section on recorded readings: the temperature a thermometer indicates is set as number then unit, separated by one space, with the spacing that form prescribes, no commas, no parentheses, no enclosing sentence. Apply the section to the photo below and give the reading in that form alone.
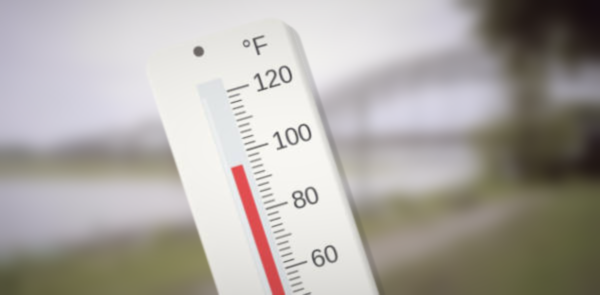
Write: 96 °F
